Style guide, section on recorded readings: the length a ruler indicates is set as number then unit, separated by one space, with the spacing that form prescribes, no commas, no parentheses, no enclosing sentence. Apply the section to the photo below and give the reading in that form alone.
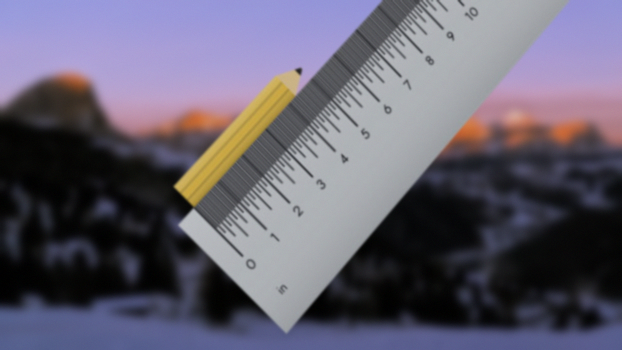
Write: 5 in
